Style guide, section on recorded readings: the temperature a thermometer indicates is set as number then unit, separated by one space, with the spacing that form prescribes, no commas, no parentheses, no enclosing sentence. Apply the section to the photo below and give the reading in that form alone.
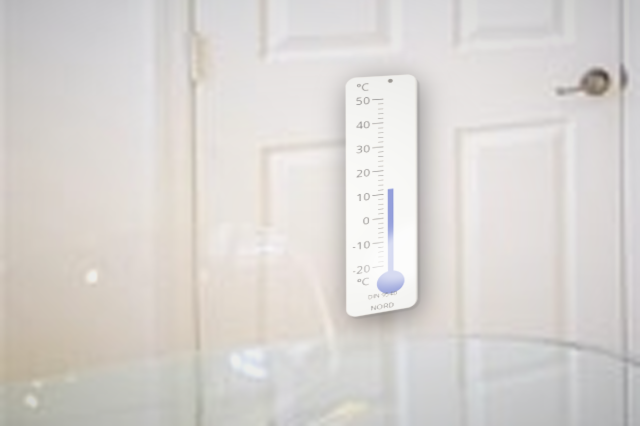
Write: 12 °C
